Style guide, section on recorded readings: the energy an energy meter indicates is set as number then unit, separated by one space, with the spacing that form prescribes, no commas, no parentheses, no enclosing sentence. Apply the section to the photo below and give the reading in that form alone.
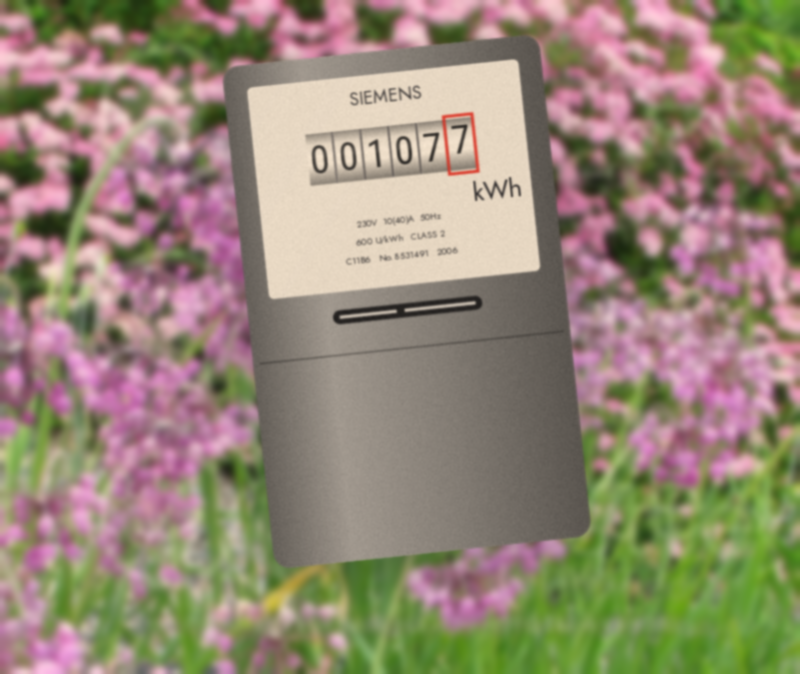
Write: 107.7 kWh
